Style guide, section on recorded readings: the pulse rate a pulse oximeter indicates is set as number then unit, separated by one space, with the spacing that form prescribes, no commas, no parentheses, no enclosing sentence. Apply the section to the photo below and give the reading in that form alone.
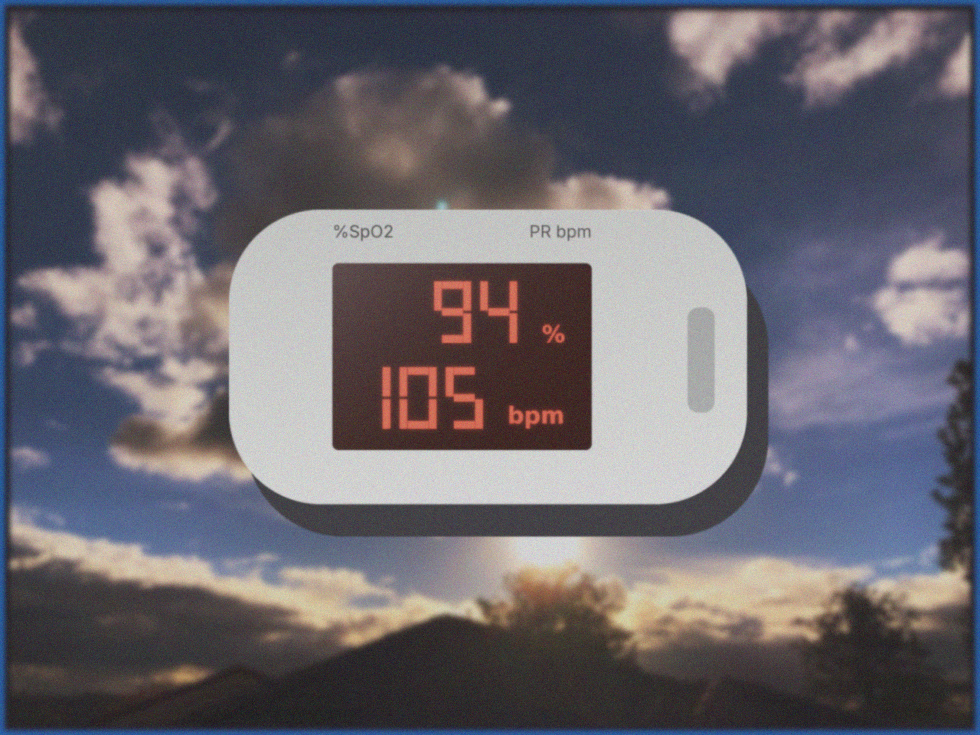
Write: 105 bpm
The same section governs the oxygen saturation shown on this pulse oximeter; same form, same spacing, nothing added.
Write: 94 %
